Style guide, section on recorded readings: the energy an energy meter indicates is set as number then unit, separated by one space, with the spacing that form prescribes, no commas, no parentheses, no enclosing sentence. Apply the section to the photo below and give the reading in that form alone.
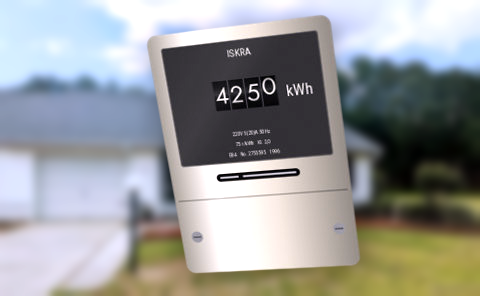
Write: 4250 kWh
